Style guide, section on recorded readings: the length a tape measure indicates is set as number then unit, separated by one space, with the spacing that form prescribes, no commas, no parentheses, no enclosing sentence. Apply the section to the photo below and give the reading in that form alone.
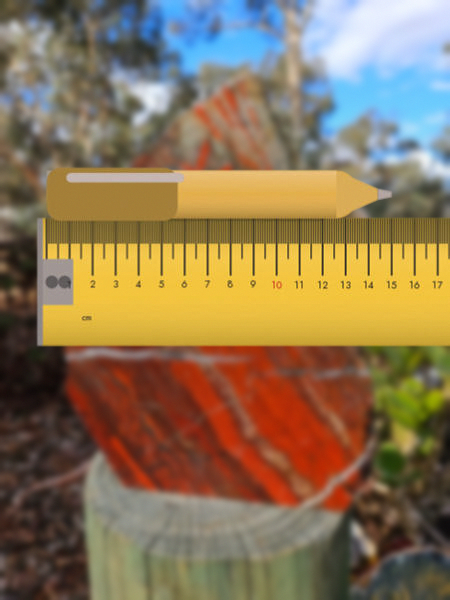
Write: 15 cm
